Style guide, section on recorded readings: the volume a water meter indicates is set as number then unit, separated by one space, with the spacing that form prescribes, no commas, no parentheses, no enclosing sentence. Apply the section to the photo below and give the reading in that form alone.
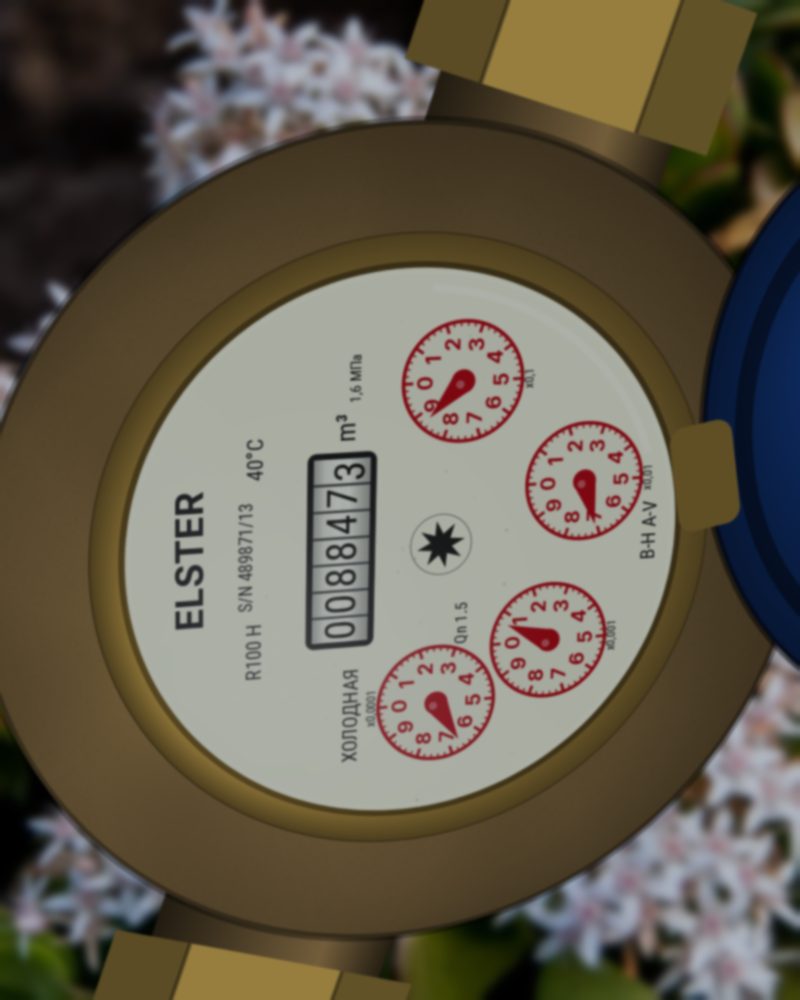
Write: 88472.8706 m³
